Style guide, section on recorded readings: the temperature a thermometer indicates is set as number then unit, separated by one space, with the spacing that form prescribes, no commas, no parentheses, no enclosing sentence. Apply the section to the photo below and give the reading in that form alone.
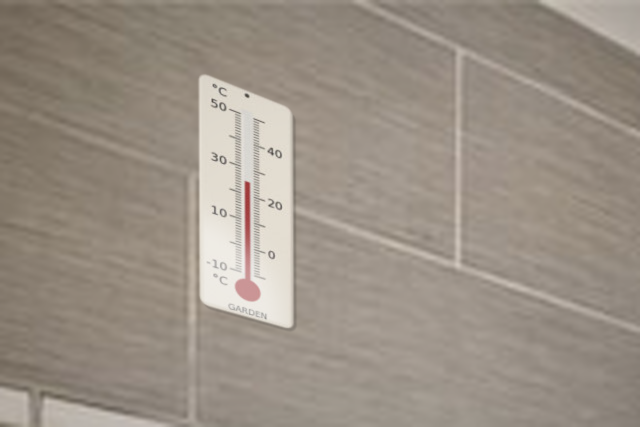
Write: 25 °C
